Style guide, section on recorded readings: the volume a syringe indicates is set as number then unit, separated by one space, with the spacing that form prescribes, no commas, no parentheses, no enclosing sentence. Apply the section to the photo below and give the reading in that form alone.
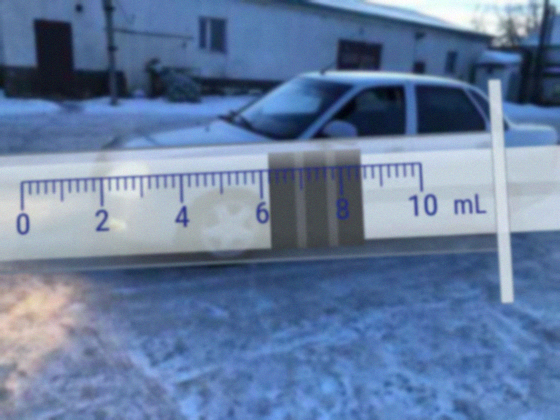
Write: 6.2 mL
